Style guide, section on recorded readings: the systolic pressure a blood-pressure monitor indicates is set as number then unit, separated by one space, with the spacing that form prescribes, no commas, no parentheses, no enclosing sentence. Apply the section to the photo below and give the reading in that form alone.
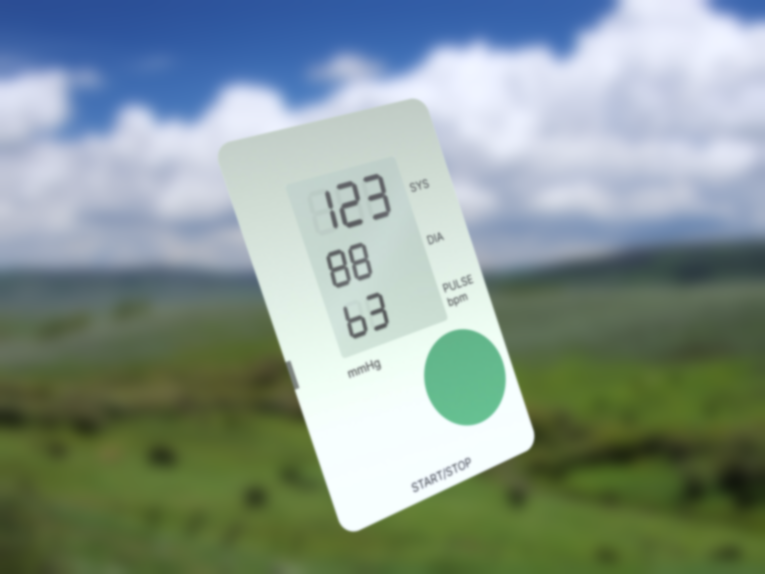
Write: 123 mmHg
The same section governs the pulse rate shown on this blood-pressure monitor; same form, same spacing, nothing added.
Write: 63 bpm
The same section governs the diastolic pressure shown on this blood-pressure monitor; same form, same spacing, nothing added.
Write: 88 mmHg
